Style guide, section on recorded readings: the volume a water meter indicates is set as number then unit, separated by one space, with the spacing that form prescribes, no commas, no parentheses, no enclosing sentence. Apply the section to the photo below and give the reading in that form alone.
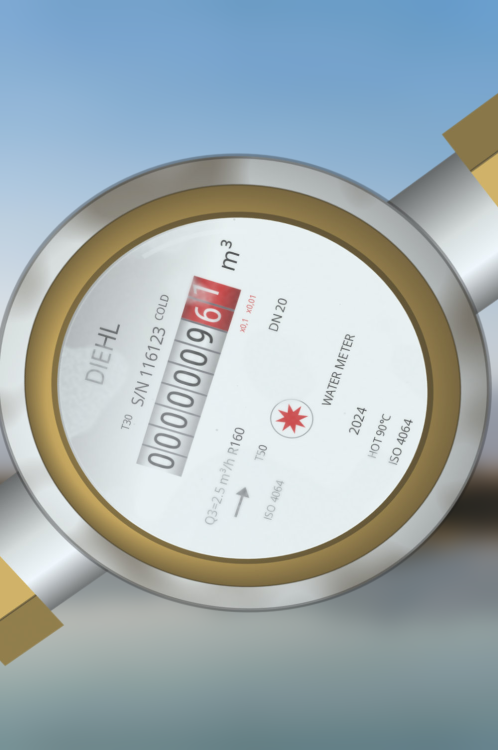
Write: 9.61 m³
